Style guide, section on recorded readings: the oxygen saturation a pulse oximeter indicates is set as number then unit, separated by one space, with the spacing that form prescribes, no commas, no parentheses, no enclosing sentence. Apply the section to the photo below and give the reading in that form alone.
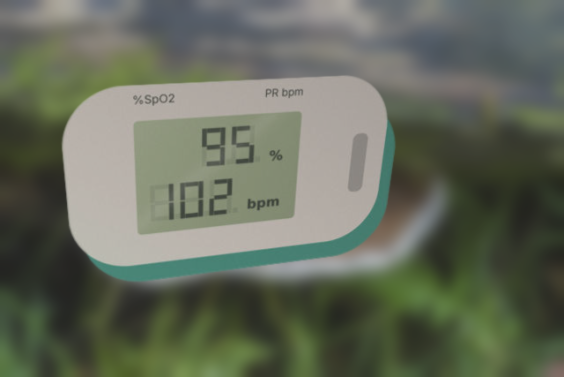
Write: 95 %
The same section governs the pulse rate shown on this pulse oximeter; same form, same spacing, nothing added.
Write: 102 bpm
